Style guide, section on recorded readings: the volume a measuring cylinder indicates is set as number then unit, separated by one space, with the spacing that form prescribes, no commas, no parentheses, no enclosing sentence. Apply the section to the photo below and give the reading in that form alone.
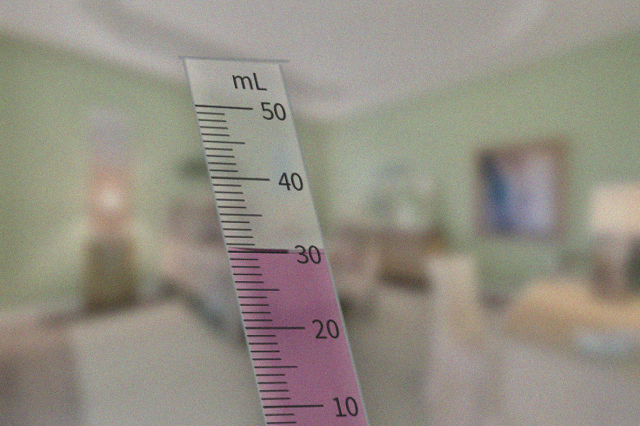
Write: 30 mL
